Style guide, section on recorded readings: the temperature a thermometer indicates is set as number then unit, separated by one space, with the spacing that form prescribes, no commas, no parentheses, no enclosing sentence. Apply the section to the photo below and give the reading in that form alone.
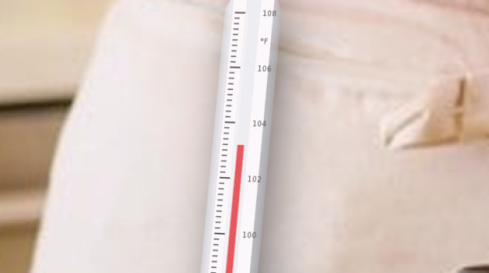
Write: 103.2 °F
